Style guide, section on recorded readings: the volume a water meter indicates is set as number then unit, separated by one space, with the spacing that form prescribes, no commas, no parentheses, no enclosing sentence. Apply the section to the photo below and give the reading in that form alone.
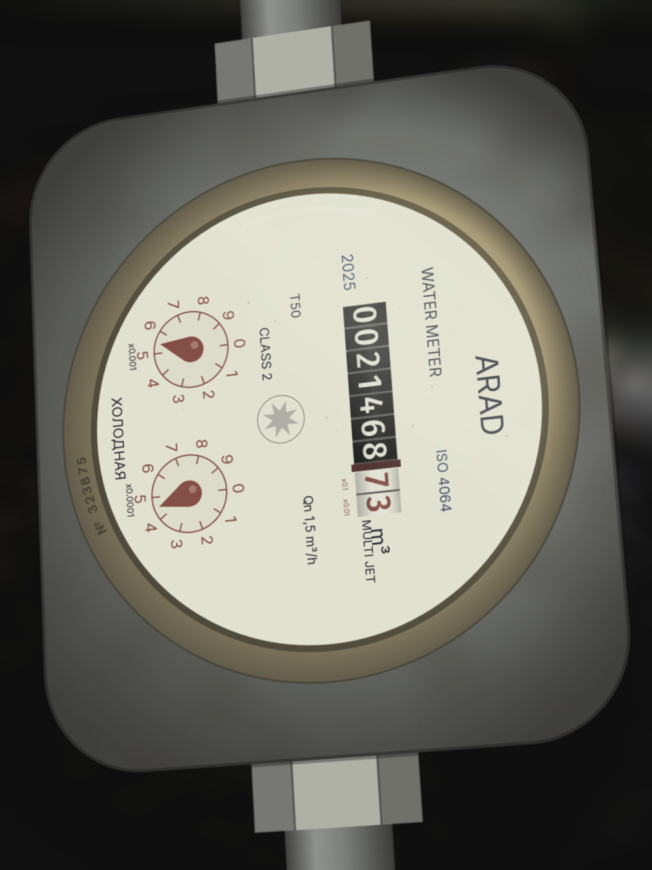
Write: 21468.7354 m³
